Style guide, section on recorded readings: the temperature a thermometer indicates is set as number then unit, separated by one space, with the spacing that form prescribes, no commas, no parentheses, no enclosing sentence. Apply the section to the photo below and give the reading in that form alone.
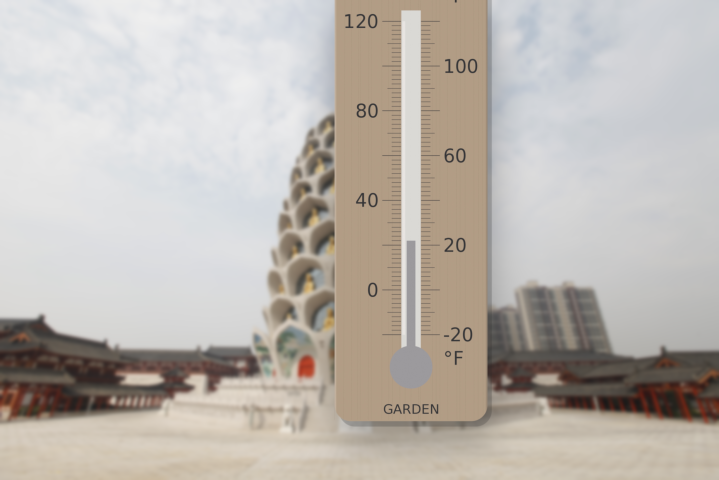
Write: 22 °F
